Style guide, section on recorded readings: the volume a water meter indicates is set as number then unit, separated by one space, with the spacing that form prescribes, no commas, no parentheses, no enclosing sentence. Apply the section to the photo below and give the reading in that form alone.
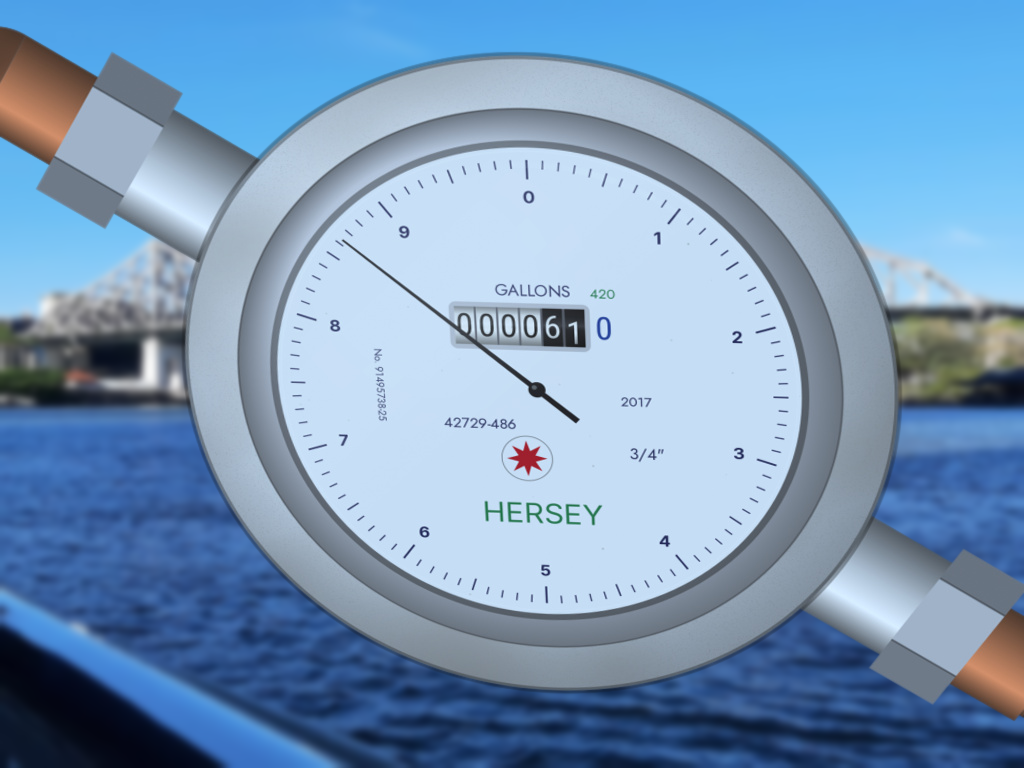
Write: 608.6 gal
